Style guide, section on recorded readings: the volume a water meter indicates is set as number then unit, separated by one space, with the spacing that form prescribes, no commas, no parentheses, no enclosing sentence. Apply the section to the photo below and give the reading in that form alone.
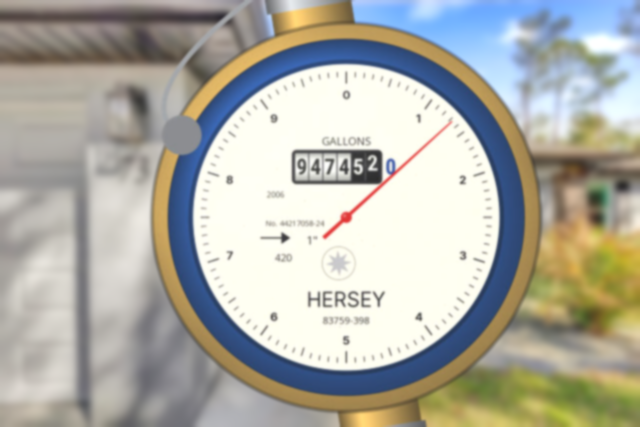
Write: 9474521.3 gal
